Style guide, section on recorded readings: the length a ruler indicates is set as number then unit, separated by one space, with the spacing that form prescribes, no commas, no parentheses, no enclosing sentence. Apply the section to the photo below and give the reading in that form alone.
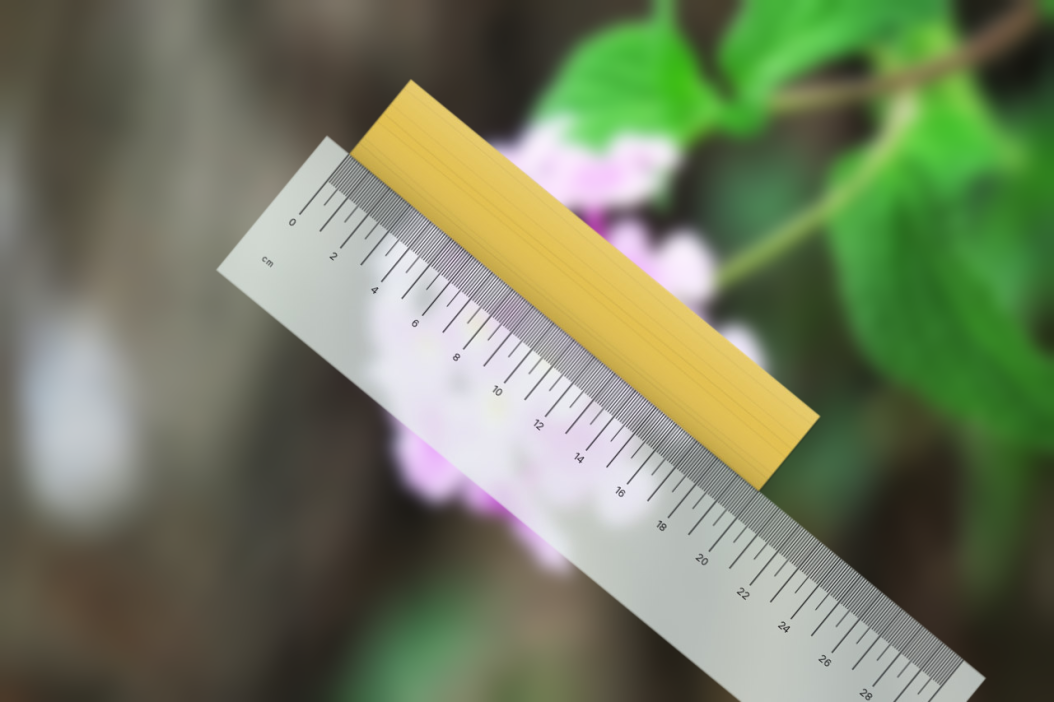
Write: 20 cm
